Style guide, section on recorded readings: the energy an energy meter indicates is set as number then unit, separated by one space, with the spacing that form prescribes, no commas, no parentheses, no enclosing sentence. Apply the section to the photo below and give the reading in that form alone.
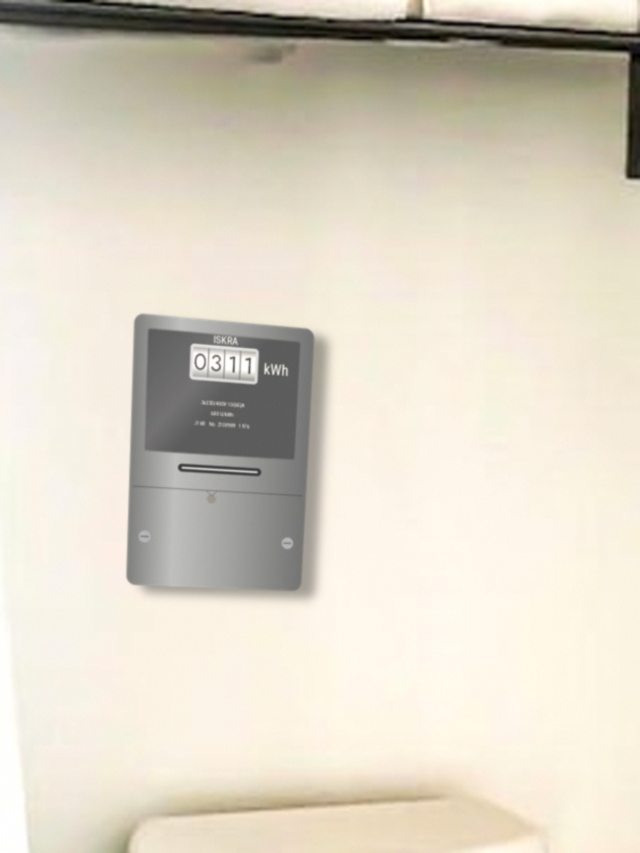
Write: 311 kWh
